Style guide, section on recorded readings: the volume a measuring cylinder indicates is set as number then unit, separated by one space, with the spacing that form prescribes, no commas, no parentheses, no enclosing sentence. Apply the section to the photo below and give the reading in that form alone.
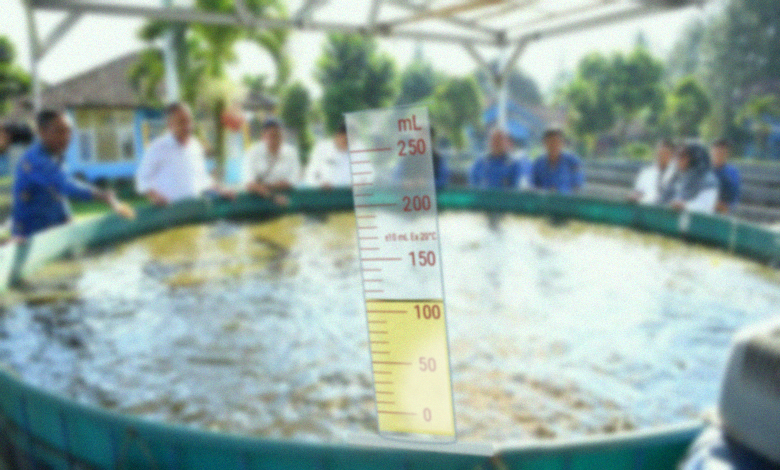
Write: 110 mL
